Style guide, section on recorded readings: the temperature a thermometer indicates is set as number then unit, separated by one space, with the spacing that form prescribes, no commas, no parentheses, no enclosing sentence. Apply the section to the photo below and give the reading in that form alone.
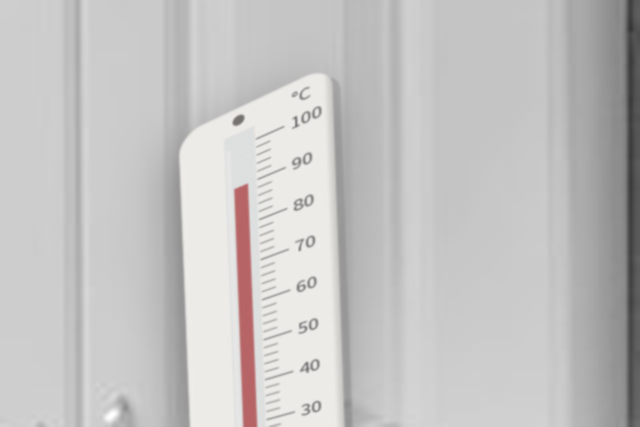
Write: 90 °C
